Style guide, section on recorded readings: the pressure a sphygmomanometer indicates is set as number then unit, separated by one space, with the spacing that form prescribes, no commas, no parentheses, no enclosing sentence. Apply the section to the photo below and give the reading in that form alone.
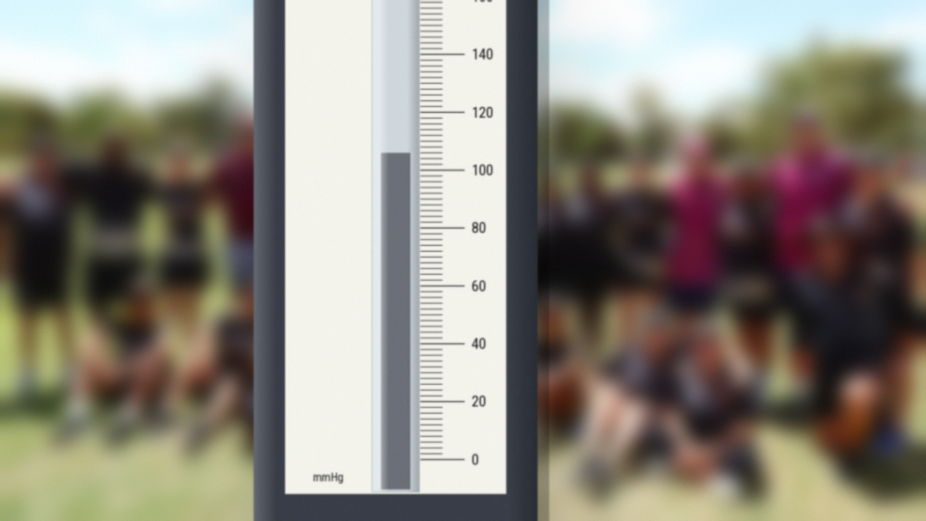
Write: 106 mmHg
